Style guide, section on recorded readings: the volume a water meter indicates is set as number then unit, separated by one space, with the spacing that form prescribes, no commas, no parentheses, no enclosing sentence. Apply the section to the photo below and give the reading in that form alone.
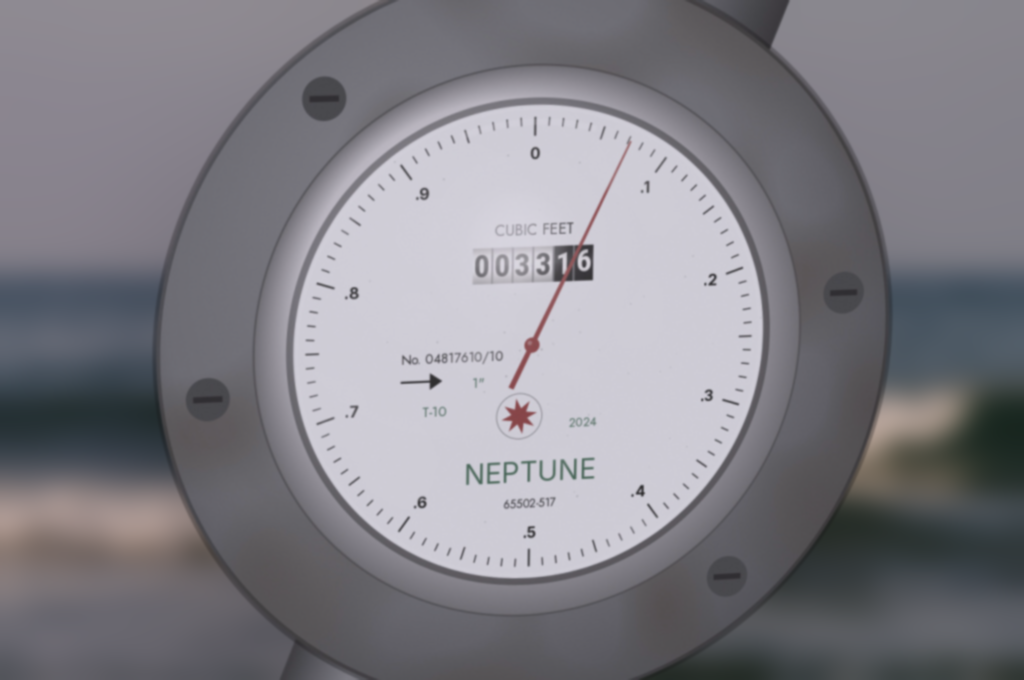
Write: 3316.07 ft³
